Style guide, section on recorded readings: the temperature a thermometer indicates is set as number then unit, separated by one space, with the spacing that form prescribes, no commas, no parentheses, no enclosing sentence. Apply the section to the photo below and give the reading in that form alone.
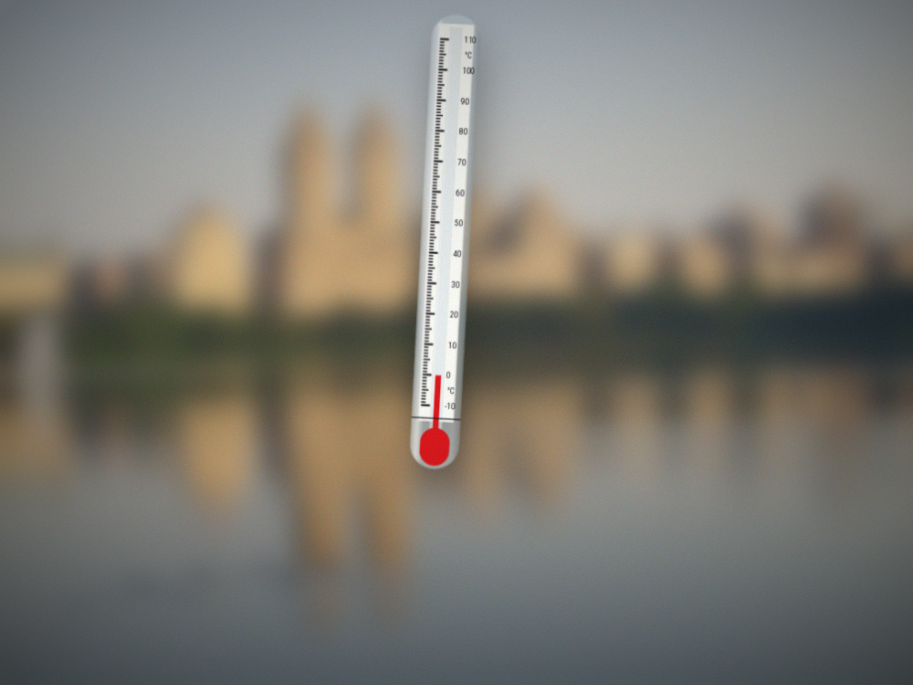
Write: 0 °C
